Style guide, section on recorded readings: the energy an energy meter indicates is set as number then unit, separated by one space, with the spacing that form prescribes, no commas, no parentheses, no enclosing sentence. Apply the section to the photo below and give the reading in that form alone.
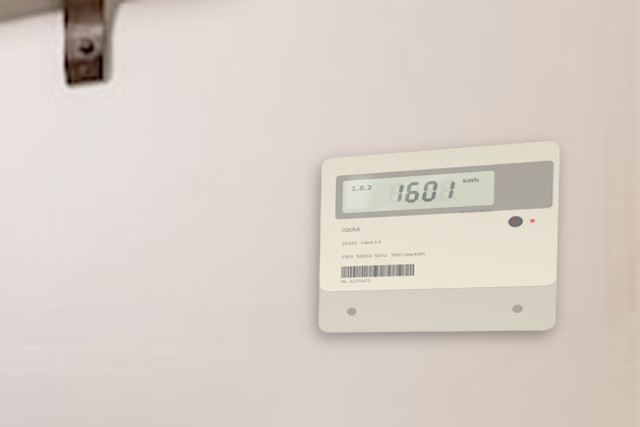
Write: 1601 kWh
